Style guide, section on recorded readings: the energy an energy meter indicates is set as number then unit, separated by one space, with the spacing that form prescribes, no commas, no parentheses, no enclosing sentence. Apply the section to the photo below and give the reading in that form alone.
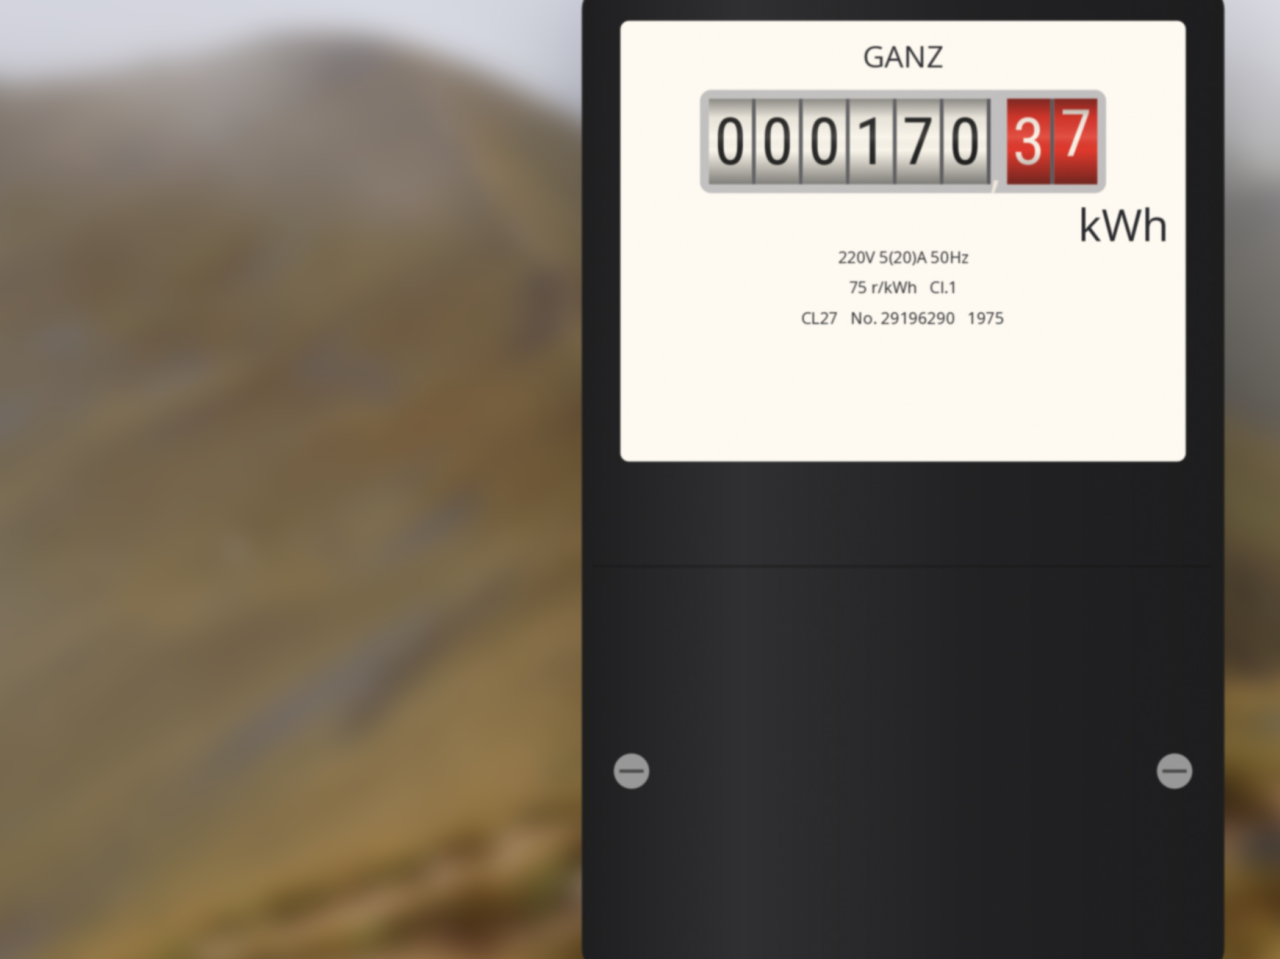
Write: 170.37 kWh
